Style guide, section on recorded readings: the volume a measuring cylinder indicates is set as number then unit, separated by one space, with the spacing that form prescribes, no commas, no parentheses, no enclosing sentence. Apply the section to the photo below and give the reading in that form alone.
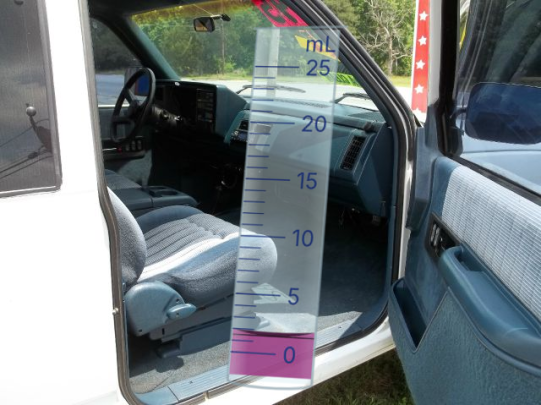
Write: 1.5 mL
